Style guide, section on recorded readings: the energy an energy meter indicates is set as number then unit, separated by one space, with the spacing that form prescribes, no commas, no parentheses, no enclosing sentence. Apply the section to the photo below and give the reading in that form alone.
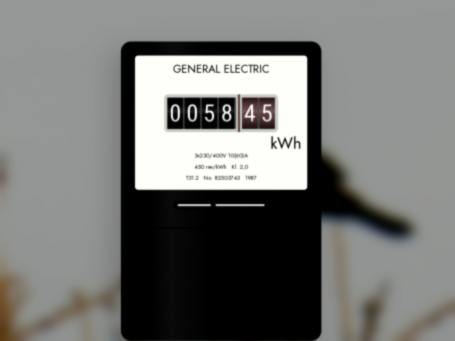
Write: 58.45 kWh
